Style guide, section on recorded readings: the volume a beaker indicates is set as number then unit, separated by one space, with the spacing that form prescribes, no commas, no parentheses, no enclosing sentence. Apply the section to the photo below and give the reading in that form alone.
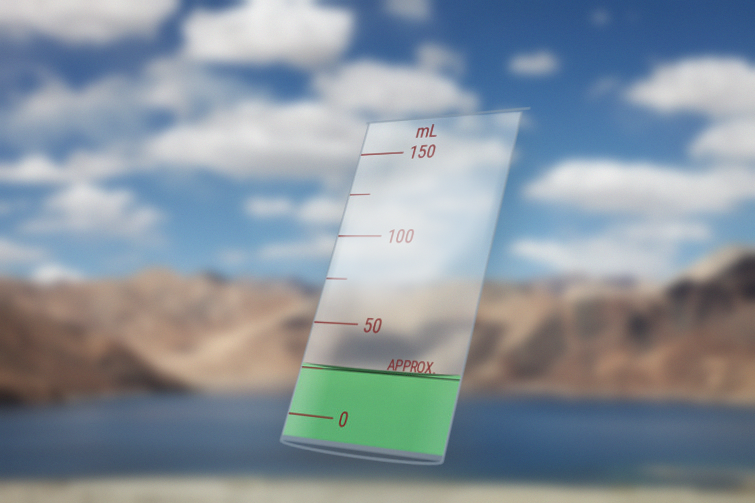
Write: 25 mL
